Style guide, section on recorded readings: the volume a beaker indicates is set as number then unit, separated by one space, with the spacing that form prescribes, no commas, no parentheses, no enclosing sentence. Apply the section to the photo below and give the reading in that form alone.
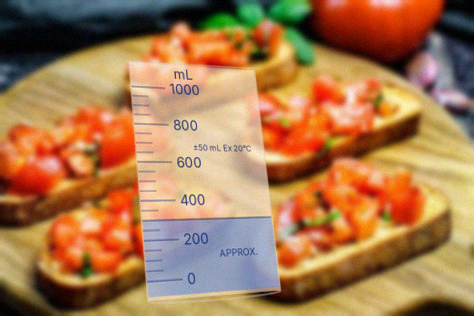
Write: 300 mL
